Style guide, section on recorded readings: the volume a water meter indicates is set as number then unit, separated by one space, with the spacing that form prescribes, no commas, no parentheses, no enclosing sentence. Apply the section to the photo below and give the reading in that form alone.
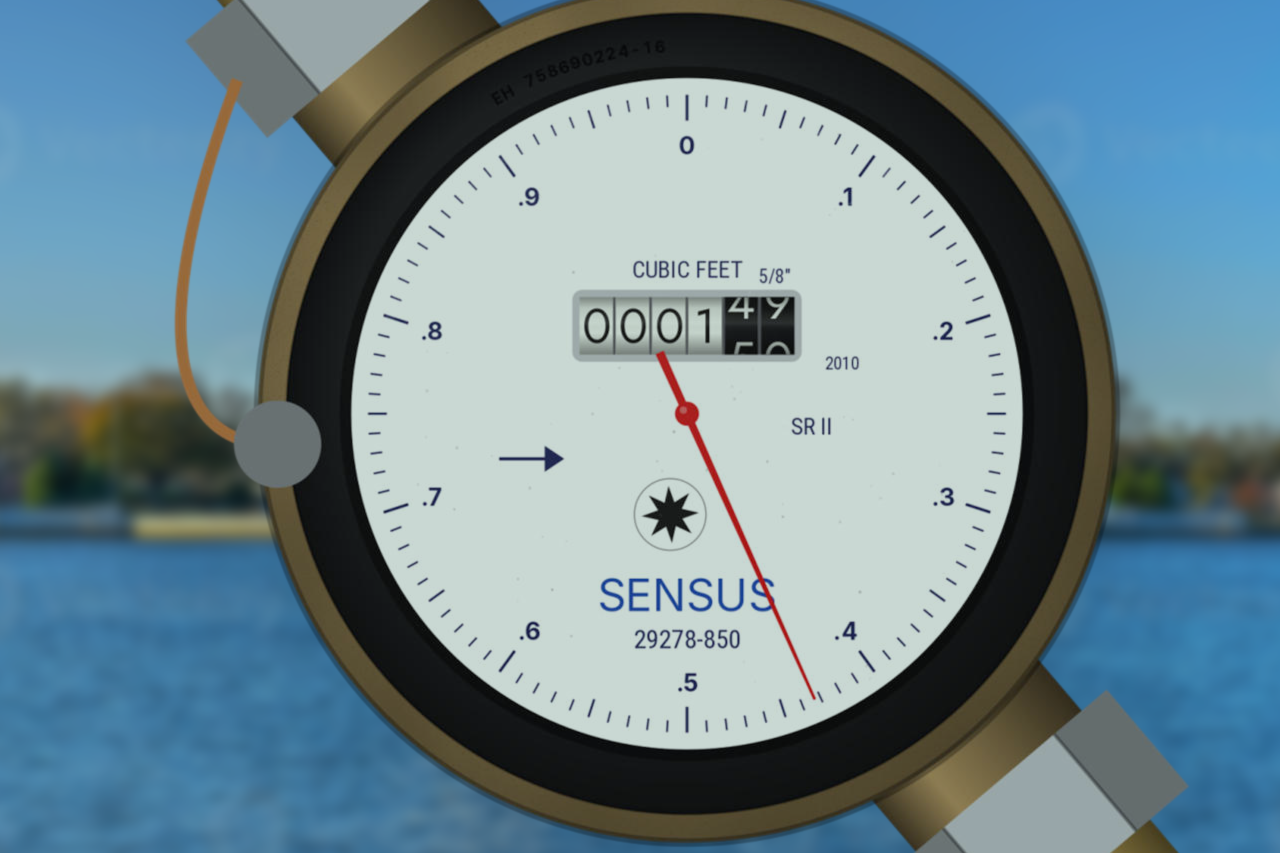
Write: 149.43 ft³
